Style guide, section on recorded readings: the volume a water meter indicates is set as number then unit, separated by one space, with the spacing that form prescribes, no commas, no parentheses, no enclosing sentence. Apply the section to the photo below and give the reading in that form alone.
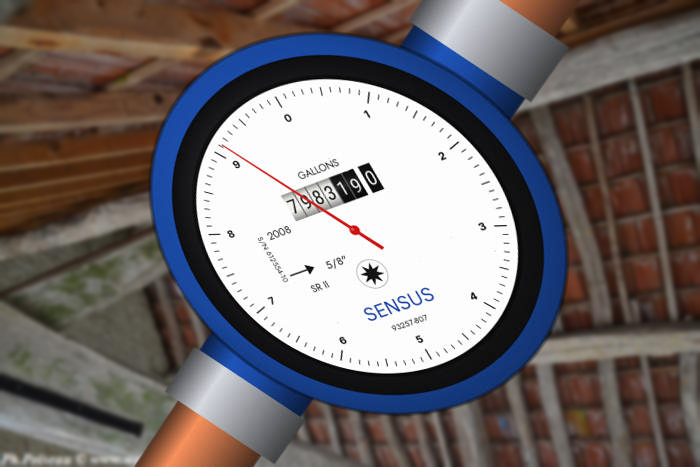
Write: 7983189.1 gal
